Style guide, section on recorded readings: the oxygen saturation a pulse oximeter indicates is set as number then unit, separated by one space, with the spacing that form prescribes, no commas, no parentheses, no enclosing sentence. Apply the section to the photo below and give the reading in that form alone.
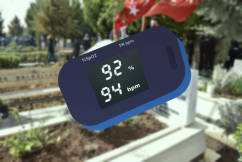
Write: 92 %
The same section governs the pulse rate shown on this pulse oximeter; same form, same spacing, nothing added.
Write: 94 bpm
